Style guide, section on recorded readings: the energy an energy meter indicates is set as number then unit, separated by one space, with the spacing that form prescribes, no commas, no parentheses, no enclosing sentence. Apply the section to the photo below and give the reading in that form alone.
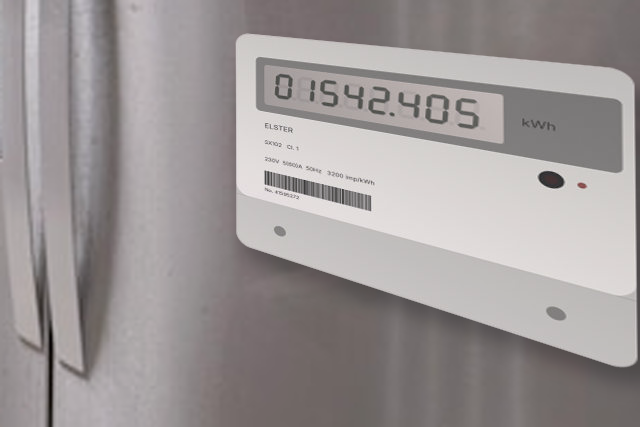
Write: 1542.405 kWh
